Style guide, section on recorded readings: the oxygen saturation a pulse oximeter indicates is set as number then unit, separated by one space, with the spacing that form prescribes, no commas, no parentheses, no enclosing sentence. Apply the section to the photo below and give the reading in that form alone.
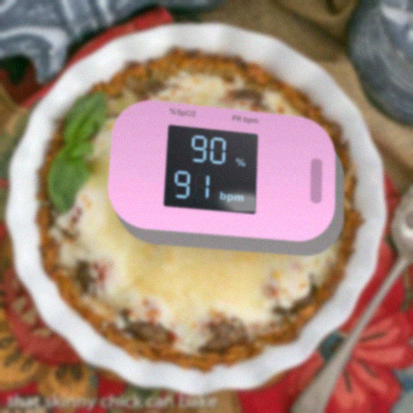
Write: 90 %
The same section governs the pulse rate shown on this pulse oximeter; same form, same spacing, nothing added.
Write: 91 bpm
